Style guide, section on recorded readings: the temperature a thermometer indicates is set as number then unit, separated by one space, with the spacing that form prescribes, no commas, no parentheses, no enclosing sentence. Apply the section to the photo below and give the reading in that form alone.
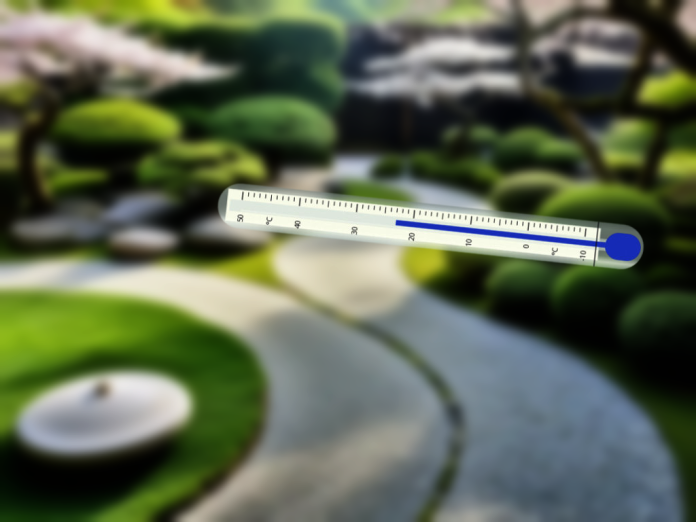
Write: 23 °C
